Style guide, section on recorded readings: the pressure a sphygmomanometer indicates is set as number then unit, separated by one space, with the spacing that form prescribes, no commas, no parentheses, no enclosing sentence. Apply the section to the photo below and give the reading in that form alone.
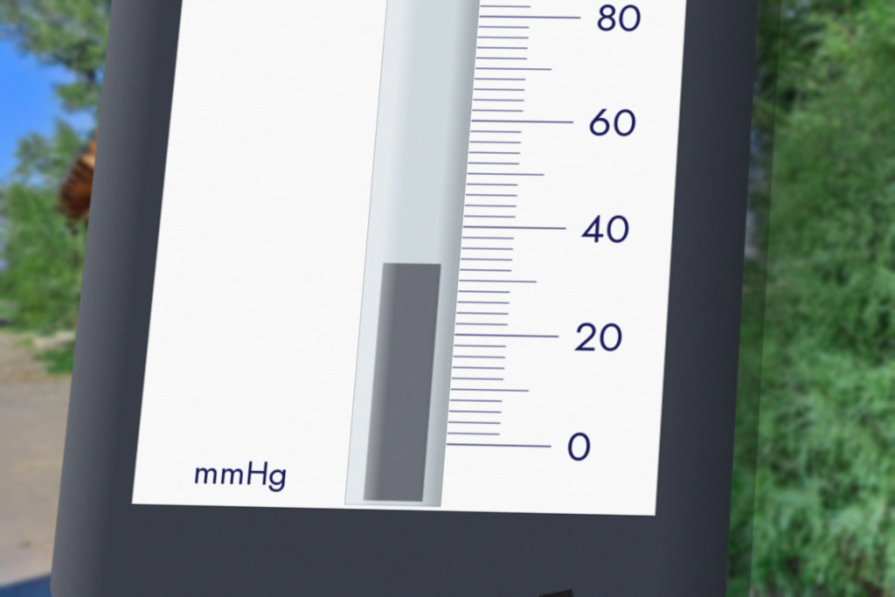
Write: 33 mmHg
